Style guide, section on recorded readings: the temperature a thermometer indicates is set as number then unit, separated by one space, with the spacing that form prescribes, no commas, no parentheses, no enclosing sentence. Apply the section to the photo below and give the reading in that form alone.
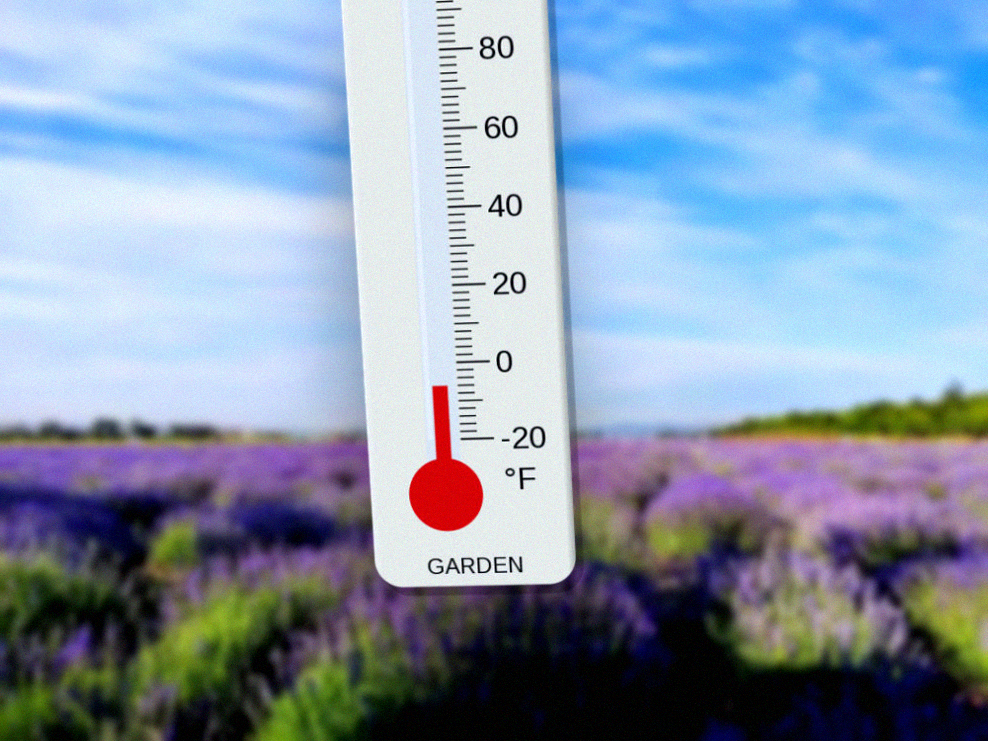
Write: -6 °F
